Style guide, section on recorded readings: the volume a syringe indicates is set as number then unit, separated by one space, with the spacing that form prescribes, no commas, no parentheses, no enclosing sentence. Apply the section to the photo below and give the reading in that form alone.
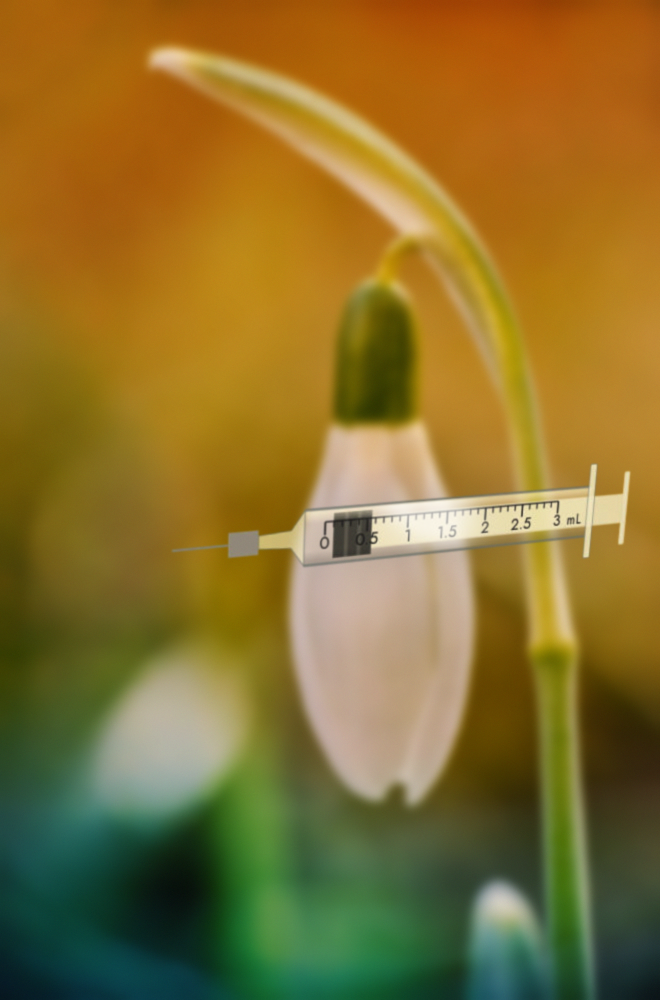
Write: 0.1 mL
